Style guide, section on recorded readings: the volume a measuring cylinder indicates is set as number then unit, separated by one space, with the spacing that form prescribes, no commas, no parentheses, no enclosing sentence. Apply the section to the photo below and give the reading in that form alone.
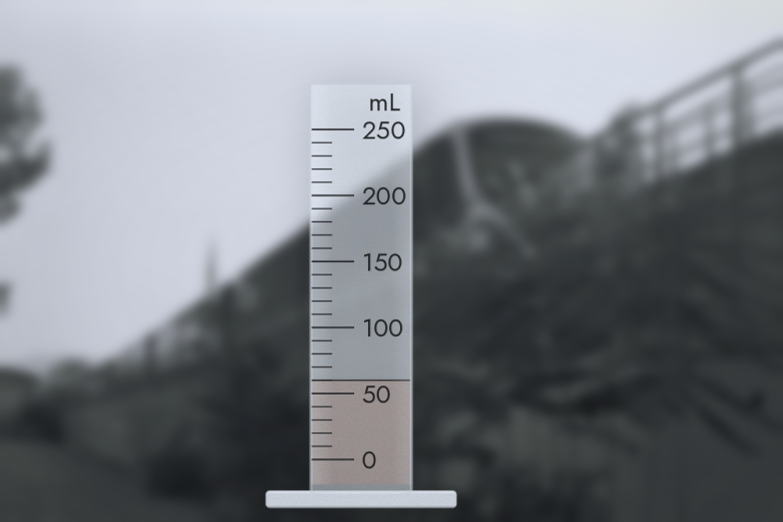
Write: 60 mL
